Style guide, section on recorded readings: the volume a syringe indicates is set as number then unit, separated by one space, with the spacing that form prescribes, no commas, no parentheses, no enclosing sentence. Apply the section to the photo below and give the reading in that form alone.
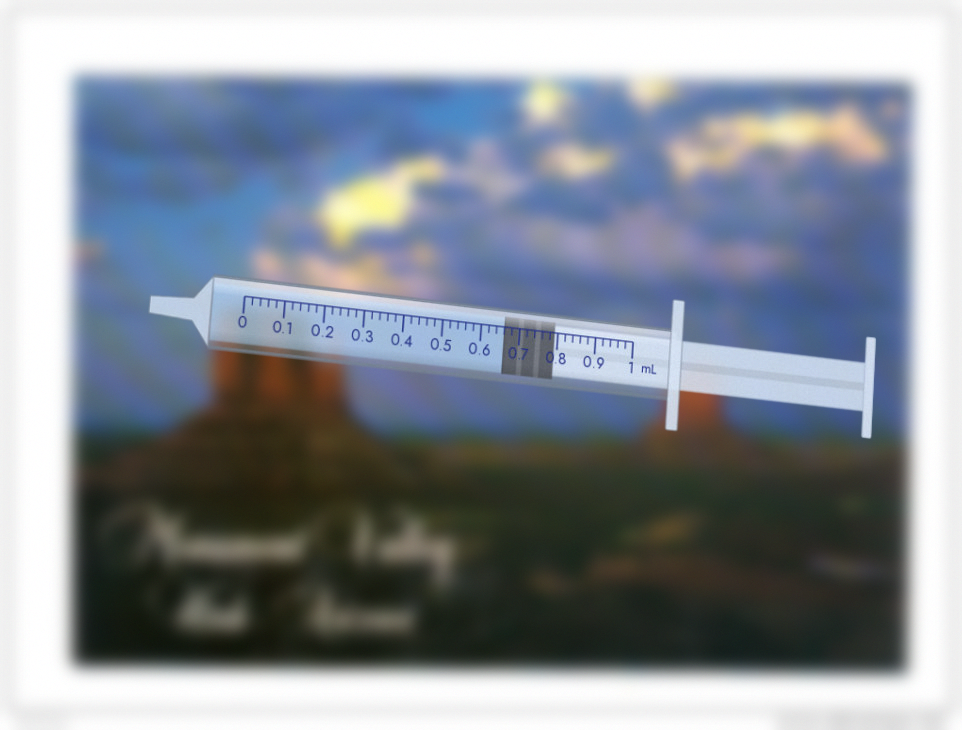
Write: 0.66 mL
